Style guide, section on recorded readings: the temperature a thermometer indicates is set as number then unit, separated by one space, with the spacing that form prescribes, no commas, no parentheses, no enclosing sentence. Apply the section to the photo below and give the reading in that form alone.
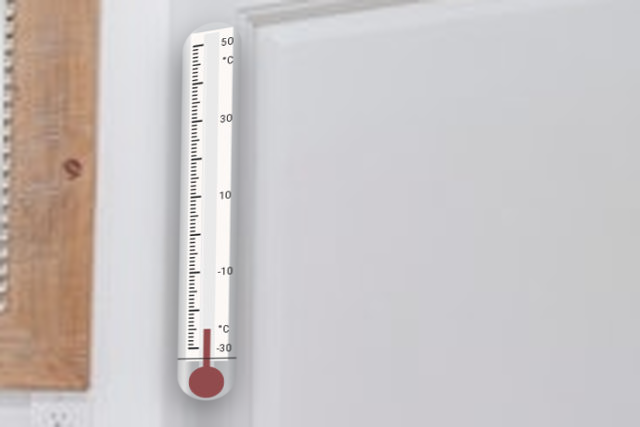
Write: -25 °C
